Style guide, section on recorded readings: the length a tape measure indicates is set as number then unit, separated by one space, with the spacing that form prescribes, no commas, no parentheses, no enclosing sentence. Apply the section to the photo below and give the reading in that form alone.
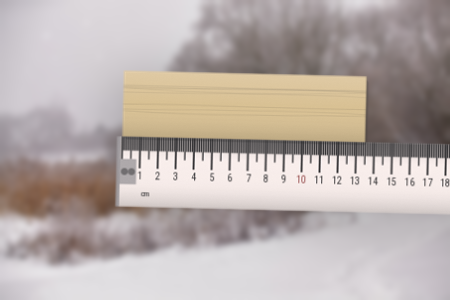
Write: 13.5 cm
